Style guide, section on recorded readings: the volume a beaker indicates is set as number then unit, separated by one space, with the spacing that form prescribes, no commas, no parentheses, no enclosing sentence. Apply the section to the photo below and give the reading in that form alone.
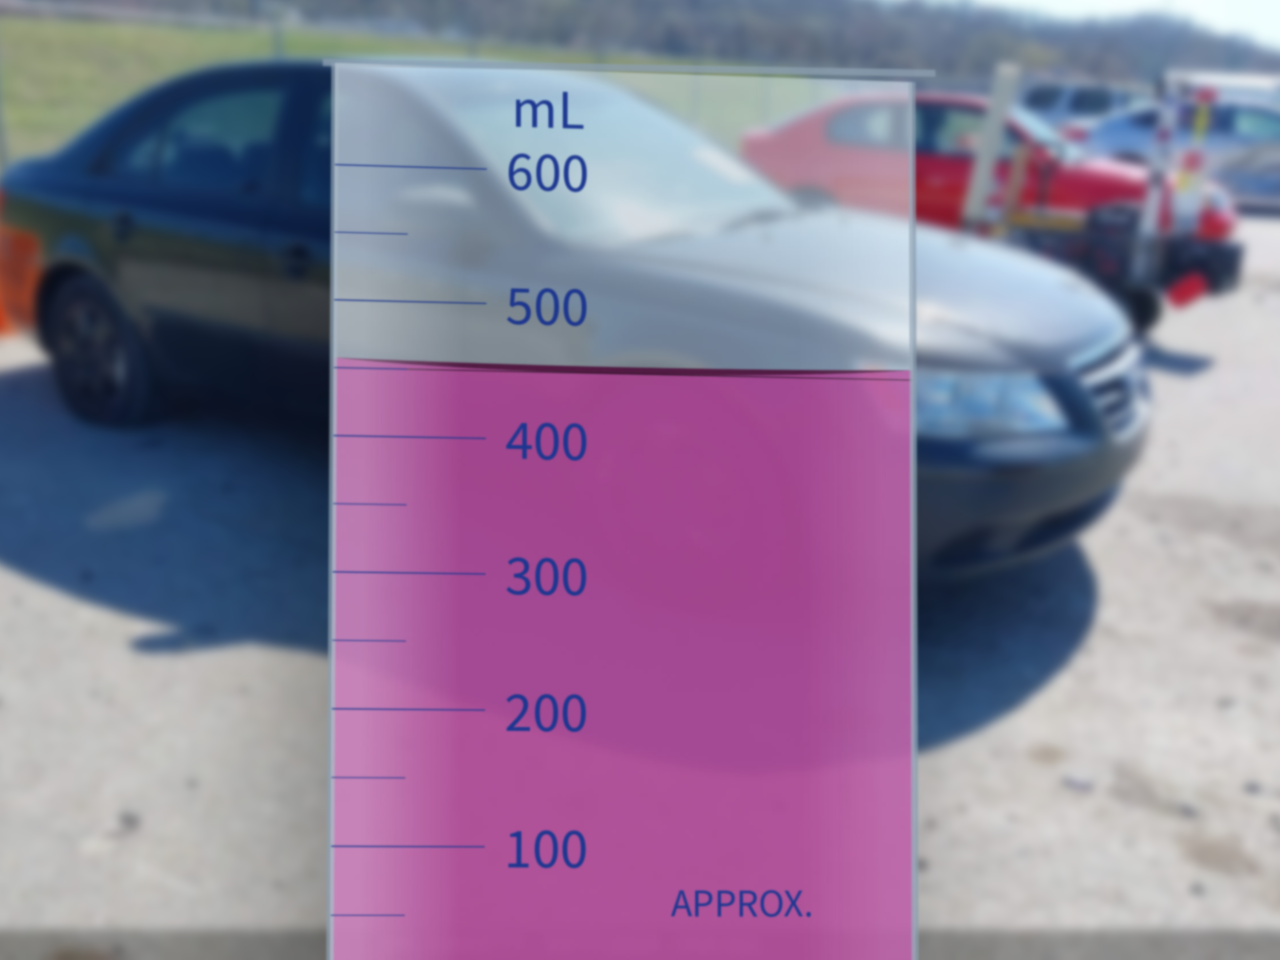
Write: 450 mL
